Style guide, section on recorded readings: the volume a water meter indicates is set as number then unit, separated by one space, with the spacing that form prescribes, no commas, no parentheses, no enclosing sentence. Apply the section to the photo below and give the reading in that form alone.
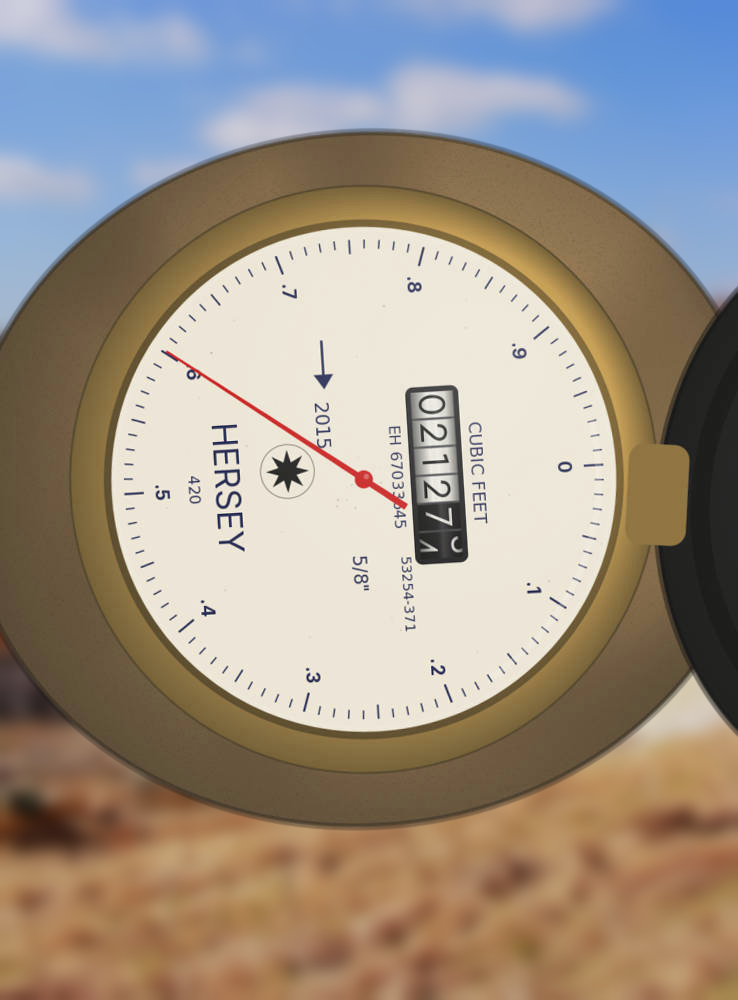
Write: 21273.60 ft³
